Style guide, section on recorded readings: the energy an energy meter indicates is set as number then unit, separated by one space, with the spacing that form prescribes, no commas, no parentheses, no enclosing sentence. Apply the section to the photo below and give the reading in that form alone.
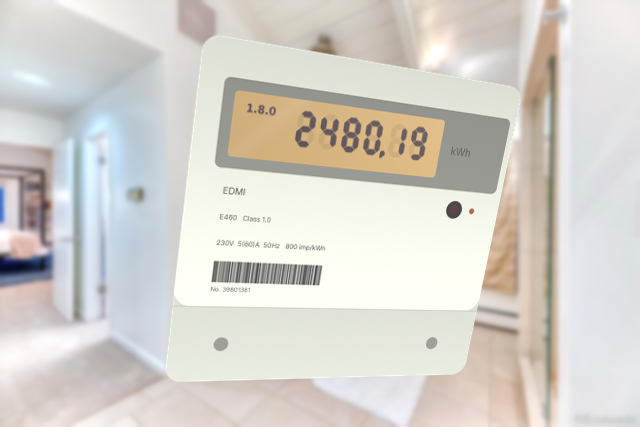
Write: 2480.19 kWh
